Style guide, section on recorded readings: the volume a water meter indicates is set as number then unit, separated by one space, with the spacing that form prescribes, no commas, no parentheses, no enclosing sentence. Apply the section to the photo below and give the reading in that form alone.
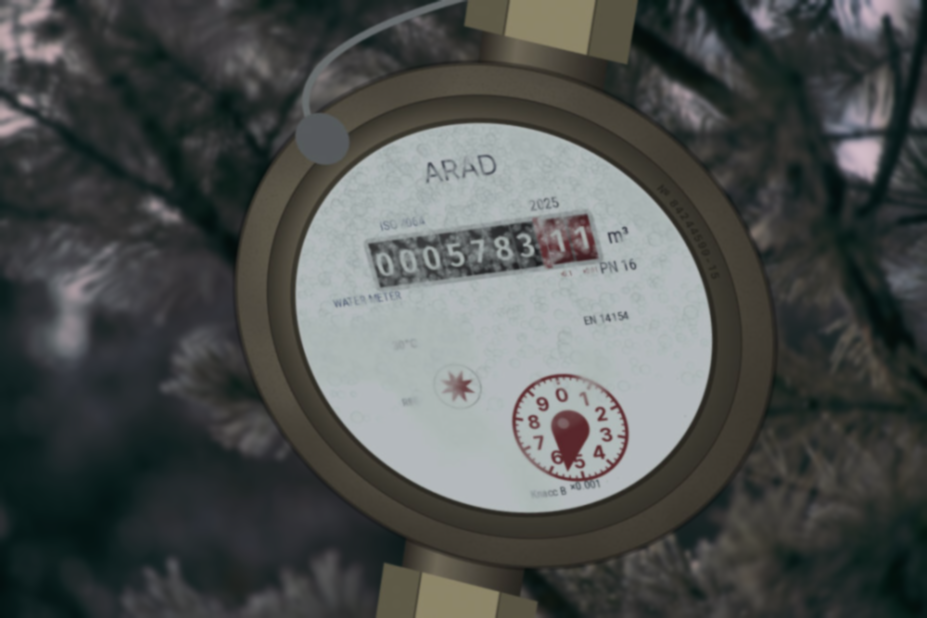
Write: 5783.115 m³
